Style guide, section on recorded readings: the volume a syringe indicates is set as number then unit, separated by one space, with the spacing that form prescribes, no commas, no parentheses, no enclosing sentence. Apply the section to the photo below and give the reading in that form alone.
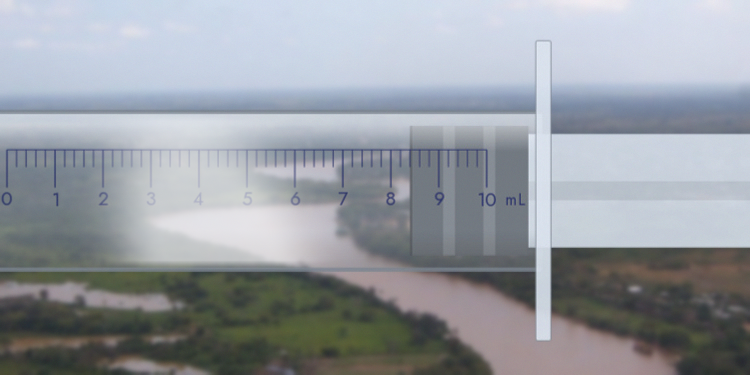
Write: 8.4 mL
